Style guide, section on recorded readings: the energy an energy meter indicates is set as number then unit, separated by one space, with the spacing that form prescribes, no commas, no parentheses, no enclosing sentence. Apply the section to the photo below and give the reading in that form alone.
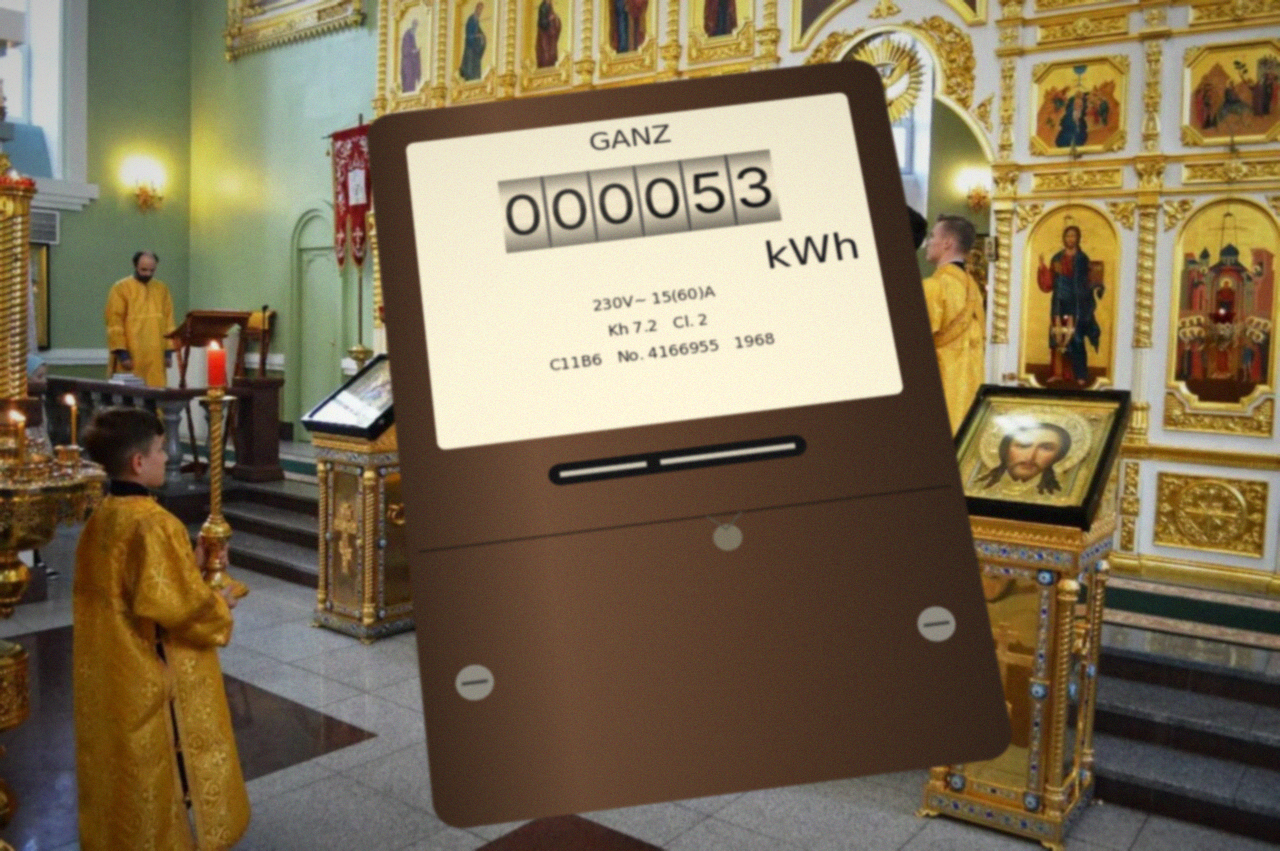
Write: 53 kWh
